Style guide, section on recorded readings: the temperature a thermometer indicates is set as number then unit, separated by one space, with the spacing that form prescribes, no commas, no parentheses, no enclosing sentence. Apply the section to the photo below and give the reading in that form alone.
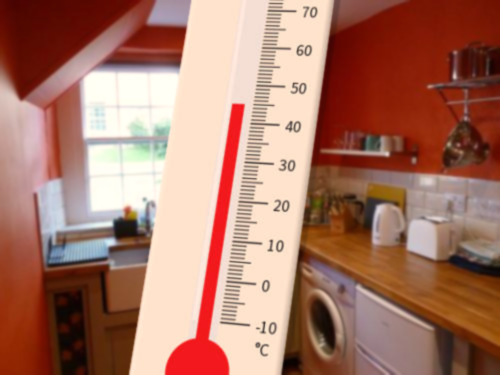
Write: 45 °C
